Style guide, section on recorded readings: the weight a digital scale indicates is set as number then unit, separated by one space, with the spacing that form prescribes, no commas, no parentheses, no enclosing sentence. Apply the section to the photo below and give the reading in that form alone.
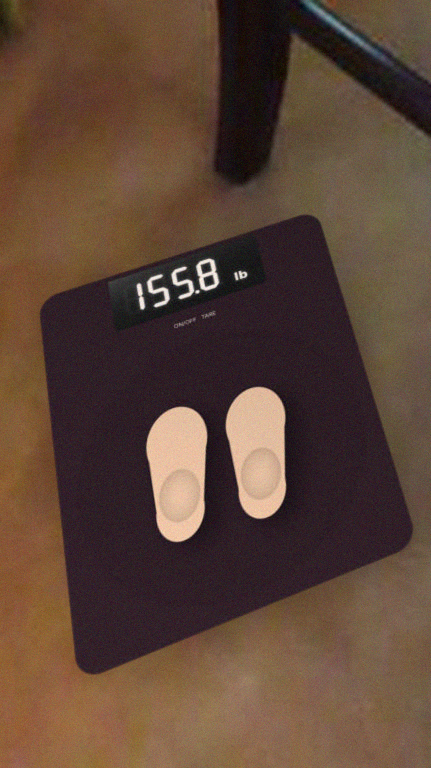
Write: 155.8 lb
